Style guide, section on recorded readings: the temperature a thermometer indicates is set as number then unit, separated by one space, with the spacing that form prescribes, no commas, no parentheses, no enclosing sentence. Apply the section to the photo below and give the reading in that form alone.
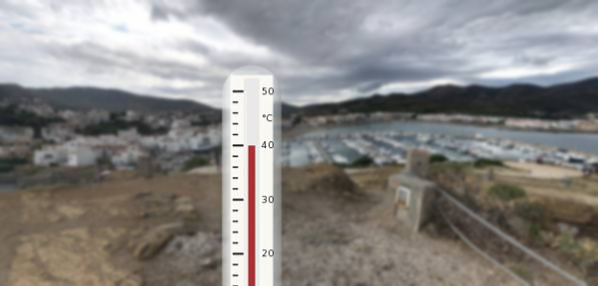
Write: 40 °C
